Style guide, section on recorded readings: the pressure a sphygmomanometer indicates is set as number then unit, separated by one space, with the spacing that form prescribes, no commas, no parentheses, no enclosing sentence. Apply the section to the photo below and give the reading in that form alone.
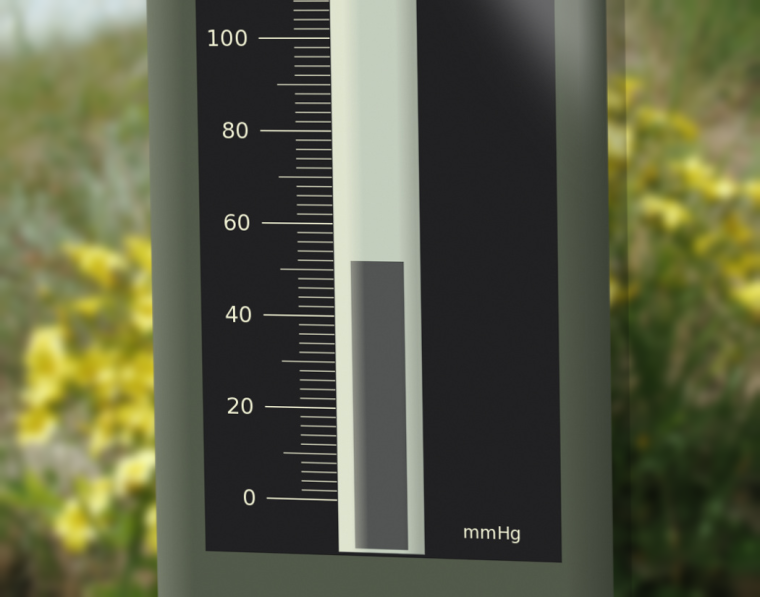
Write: 52 mmHg
